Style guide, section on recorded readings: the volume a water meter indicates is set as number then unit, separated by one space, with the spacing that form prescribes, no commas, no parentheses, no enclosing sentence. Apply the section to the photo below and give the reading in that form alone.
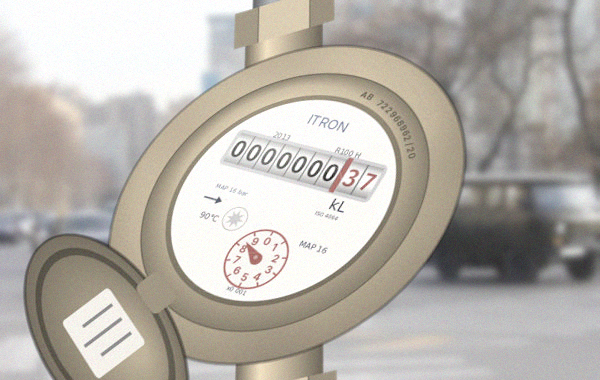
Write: 0.378 kL
